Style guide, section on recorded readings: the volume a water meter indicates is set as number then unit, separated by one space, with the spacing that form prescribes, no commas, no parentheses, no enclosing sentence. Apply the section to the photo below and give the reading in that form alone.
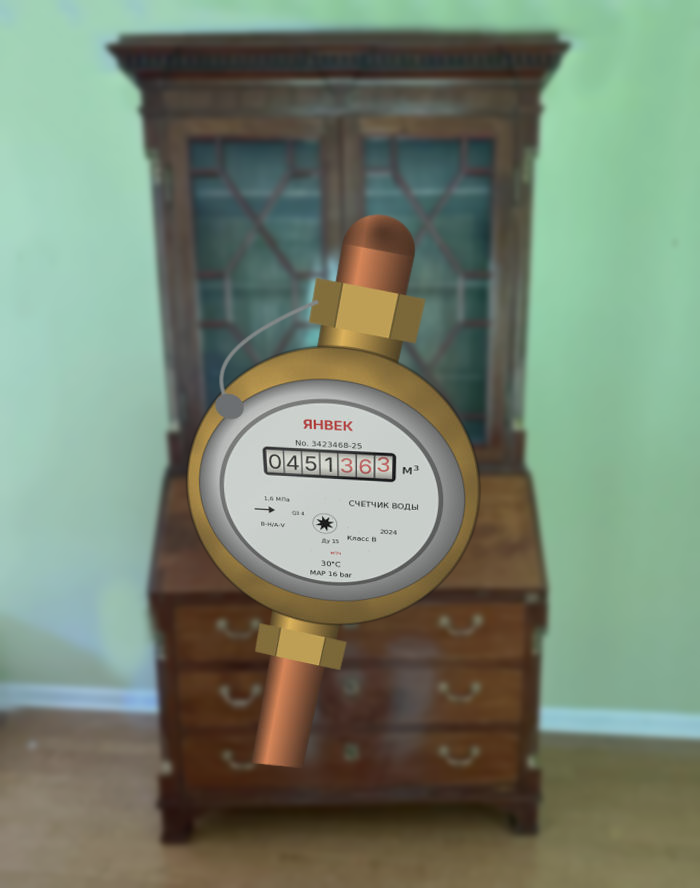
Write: 451.363 m³
